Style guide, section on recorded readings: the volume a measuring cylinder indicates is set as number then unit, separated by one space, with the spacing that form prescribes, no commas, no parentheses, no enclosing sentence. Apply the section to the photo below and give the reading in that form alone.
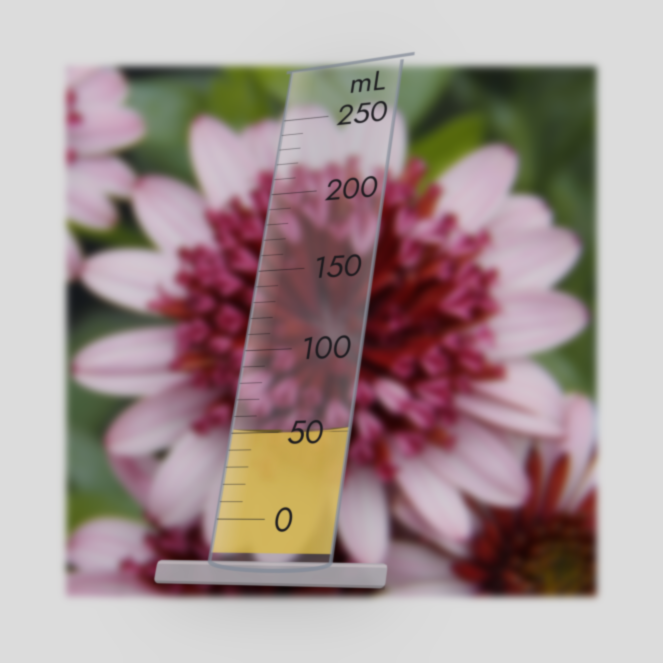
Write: 50 mL
